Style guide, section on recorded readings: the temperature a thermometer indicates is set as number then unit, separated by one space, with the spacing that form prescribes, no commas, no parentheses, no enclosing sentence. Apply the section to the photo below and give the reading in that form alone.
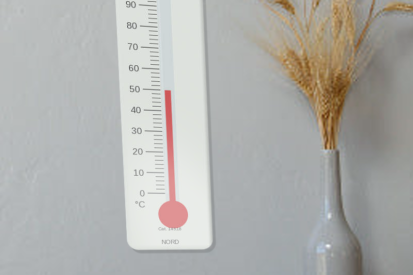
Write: 50 °C
